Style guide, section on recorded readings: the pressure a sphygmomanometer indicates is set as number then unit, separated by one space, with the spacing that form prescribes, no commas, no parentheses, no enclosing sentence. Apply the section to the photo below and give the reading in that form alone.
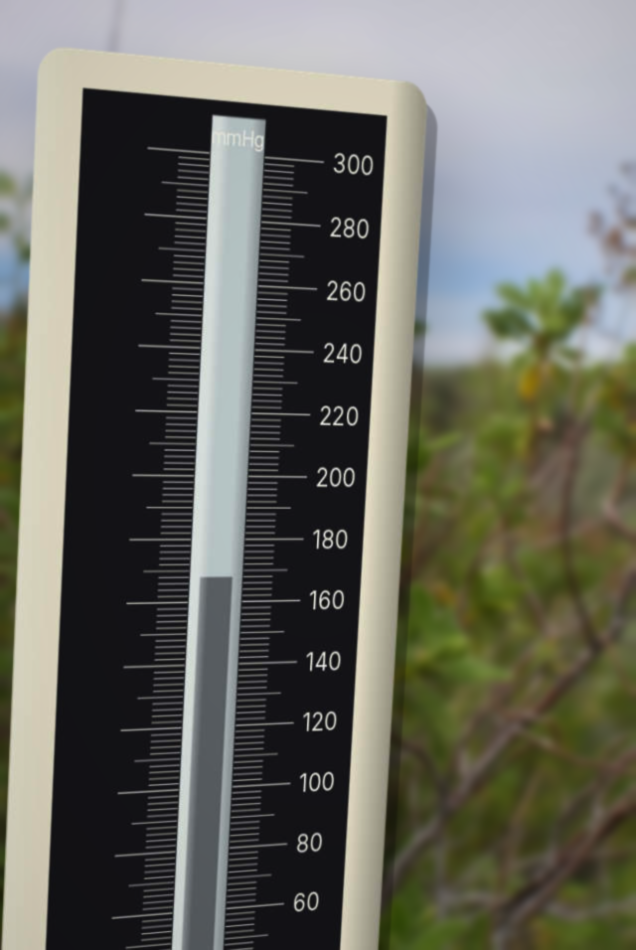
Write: 168 mmHg
